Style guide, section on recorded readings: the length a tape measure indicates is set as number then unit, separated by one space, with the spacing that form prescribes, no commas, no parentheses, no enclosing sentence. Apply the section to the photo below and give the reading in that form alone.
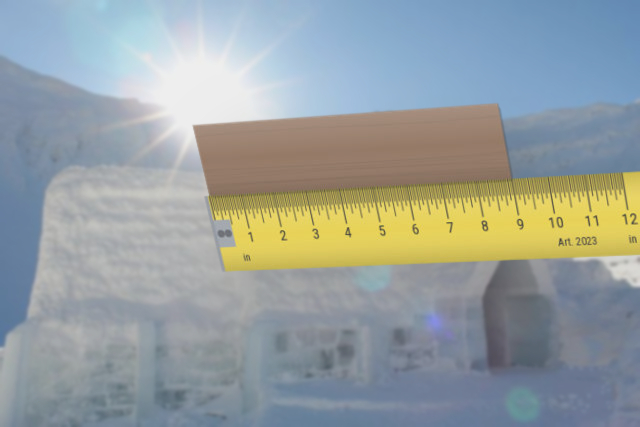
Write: 9 in
